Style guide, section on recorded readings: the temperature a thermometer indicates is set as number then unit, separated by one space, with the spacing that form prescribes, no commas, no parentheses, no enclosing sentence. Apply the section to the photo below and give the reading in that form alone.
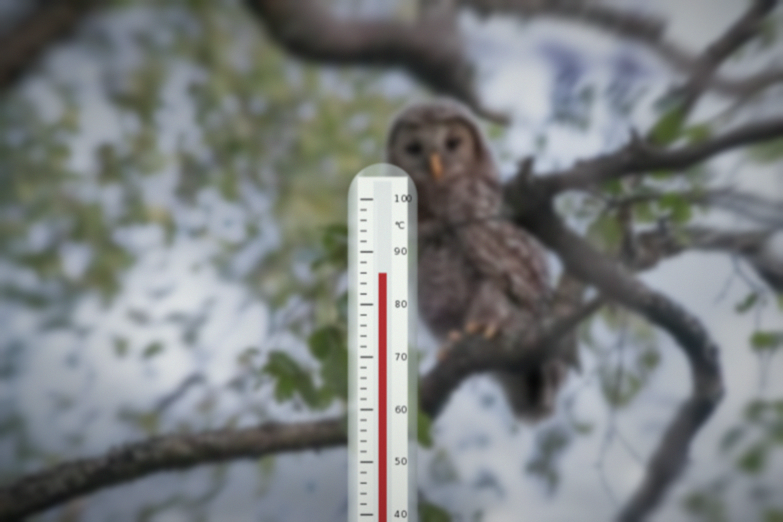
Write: 86 °C
